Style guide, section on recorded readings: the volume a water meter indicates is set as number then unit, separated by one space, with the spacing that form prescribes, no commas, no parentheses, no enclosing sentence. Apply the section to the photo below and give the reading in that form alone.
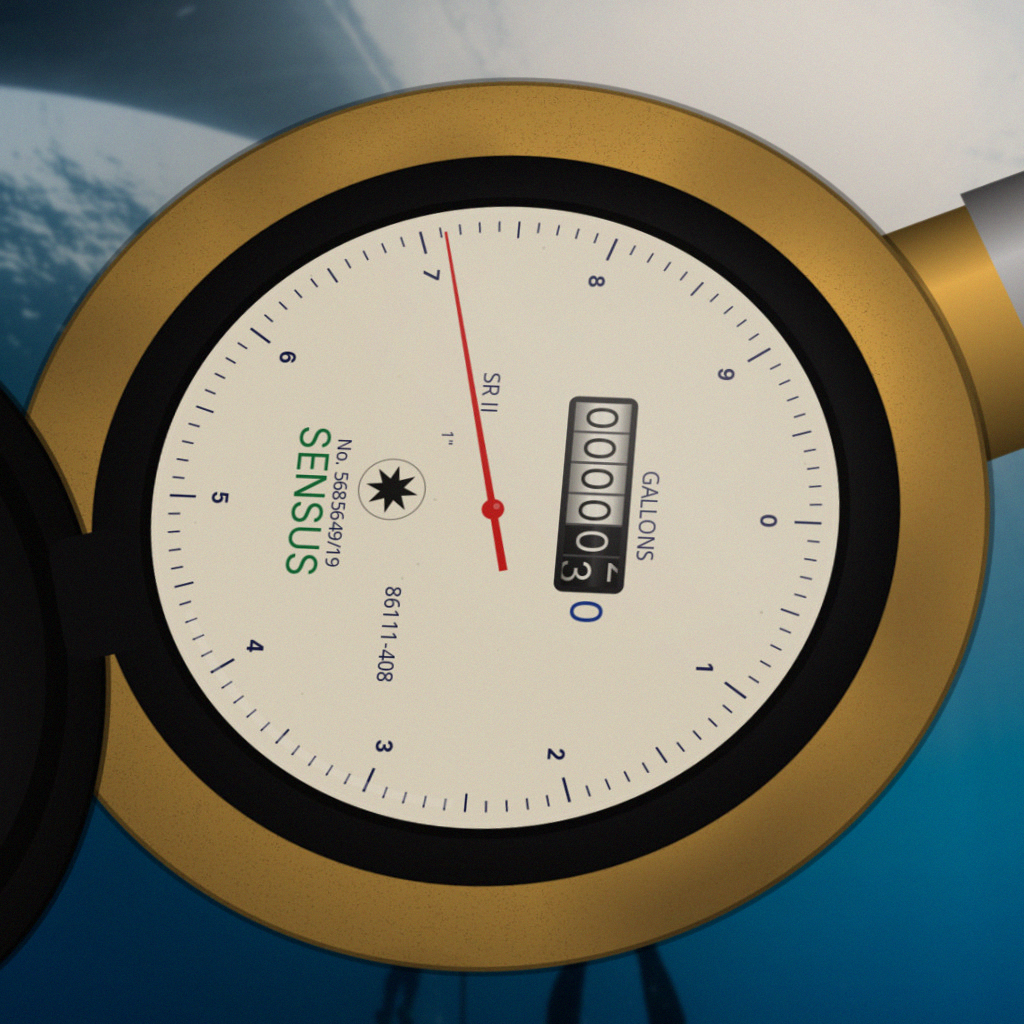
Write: 27.1 gal
